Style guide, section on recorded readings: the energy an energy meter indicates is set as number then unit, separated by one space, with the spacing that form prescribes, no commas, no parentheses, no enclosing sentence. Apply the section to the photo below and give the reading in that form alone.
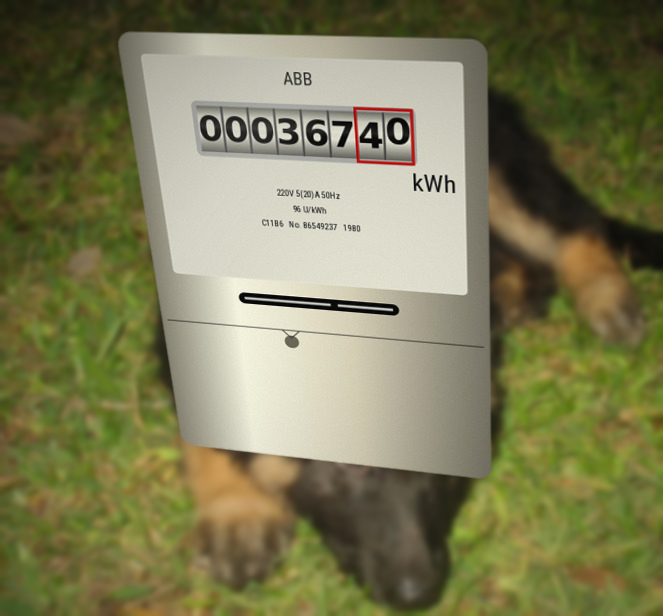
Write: 367.40 kWh
